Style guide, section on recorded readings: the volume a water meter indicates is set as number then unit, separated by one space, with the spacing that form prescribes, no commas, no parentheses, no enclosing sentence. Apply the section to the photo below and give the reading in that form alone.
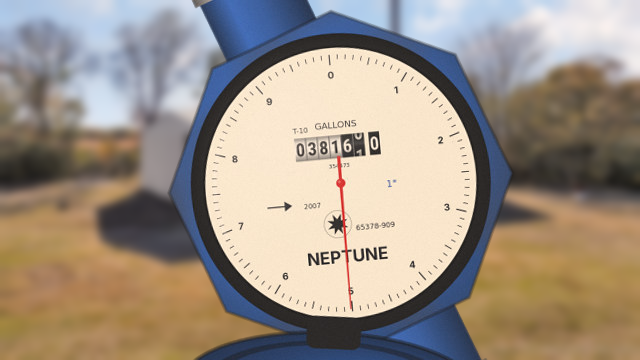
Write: 381605.0 gal
